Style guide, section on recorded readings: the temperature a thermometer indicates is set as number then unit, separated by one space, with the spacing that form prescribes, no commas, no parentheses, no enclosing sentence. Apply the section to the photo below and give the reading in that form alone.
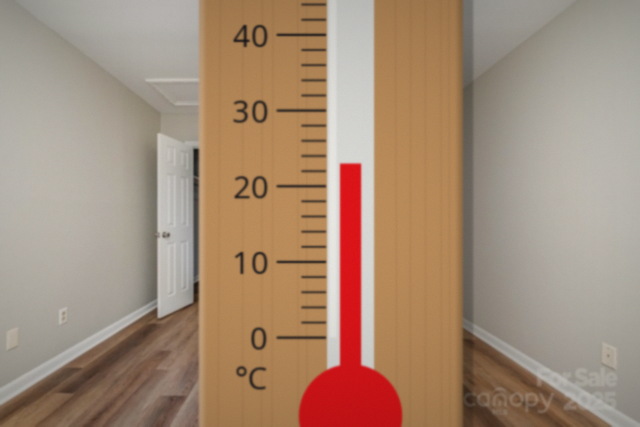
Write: 23 °C
